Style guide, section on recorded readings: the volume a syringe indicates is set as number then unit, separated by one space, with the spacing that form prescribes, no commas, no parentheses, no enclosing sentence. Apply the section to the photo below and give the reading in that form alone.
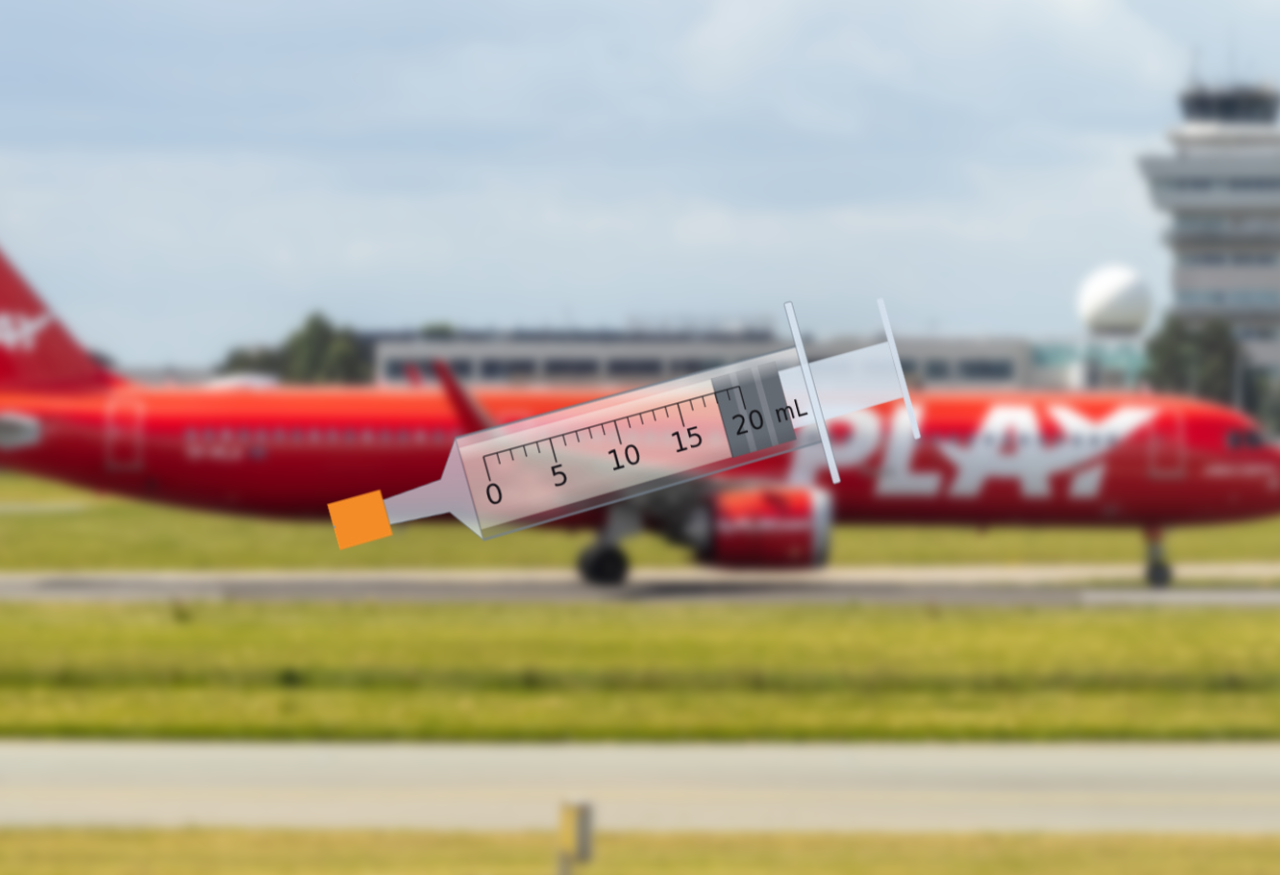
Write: 18 mL
